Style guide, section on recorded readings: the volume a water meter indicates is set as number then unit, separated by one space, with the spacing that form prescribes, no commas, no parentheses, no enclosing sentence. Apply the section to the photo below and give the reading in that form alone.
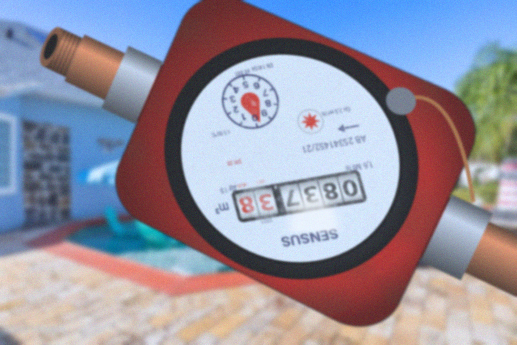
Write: 837.379 m³
